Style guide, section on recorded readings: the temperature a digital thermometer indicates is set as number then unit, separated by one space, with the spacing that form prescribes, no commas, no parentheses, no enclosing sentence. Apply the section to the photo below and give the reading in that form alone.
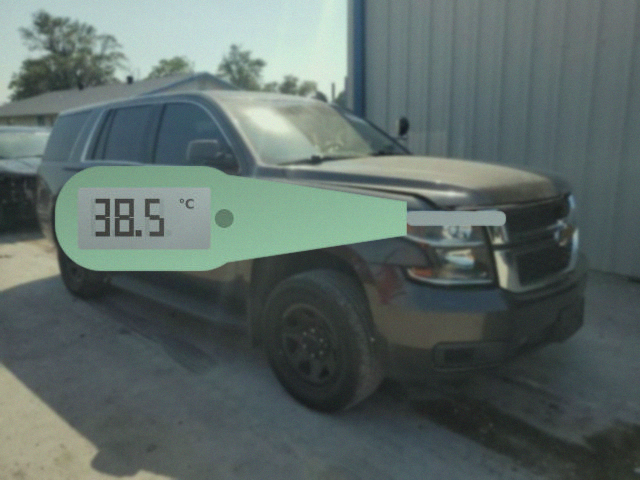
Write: 38.5 °C
